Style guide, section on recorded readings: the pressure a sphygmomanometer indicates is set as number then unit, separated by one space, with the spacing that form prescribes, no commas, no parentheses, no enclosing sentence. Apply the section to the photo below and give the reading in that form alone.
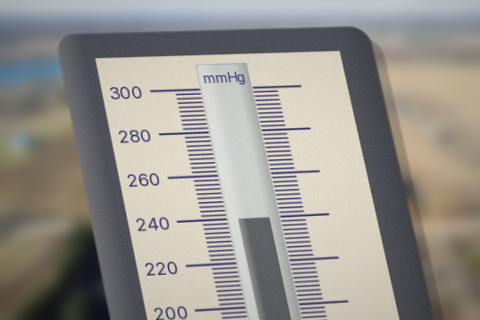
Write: 240 mmHg
